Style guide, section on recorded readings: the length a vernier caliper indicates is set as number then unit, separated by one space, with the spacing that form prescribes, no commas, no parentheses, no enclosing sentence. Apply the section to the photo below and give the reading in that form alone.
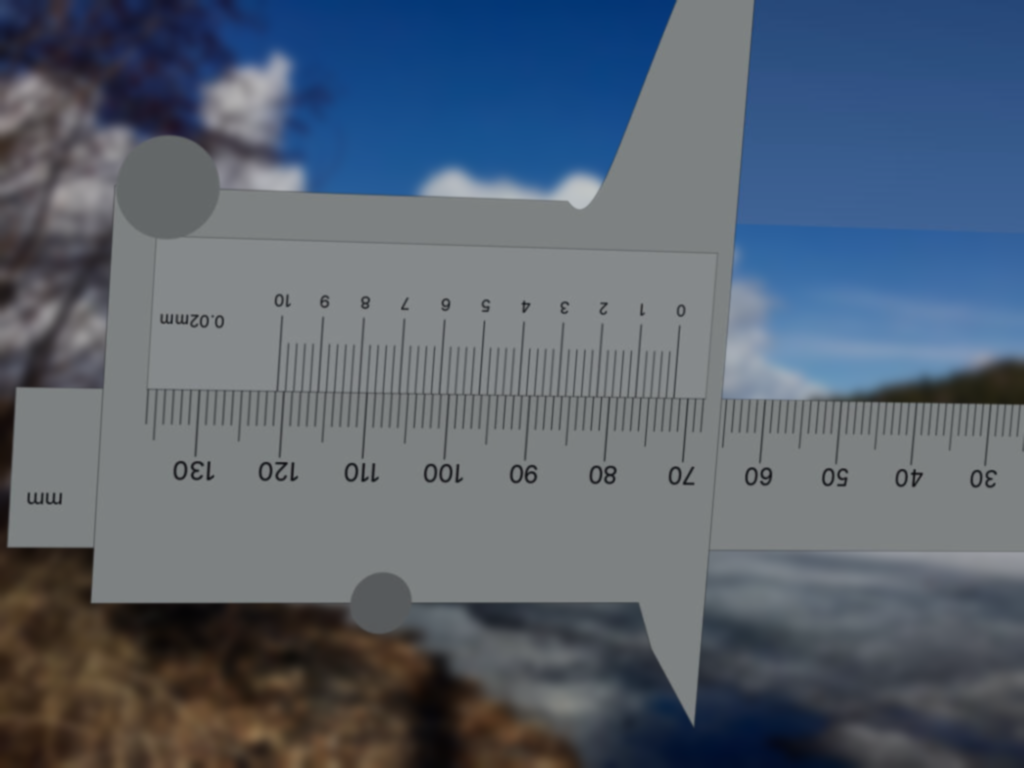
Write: 71.8 mm
